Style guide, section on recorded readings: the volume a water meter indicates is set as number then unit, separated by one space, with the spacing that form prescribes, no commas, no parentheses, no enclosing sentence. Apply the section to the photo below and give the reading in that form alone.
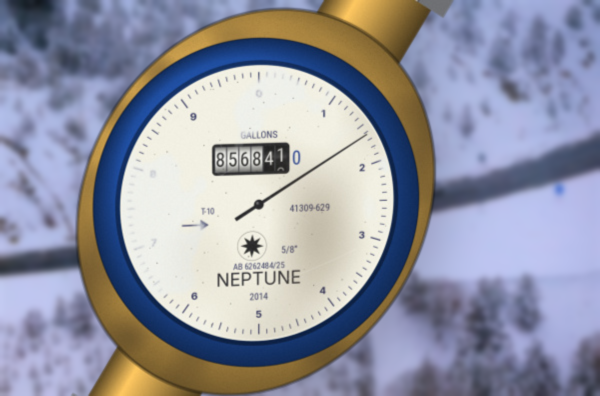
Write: 8568411.6 gal
